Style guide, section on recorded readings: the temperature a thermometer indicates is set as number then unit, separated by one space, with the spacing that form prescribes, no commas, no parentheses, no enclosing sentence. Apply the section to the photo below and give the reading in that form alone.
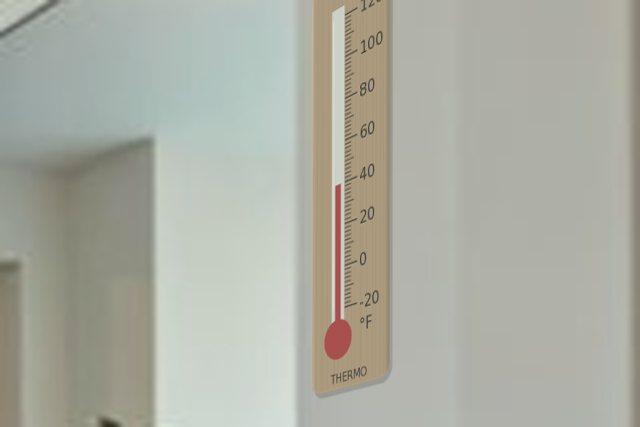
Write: 40 °F
